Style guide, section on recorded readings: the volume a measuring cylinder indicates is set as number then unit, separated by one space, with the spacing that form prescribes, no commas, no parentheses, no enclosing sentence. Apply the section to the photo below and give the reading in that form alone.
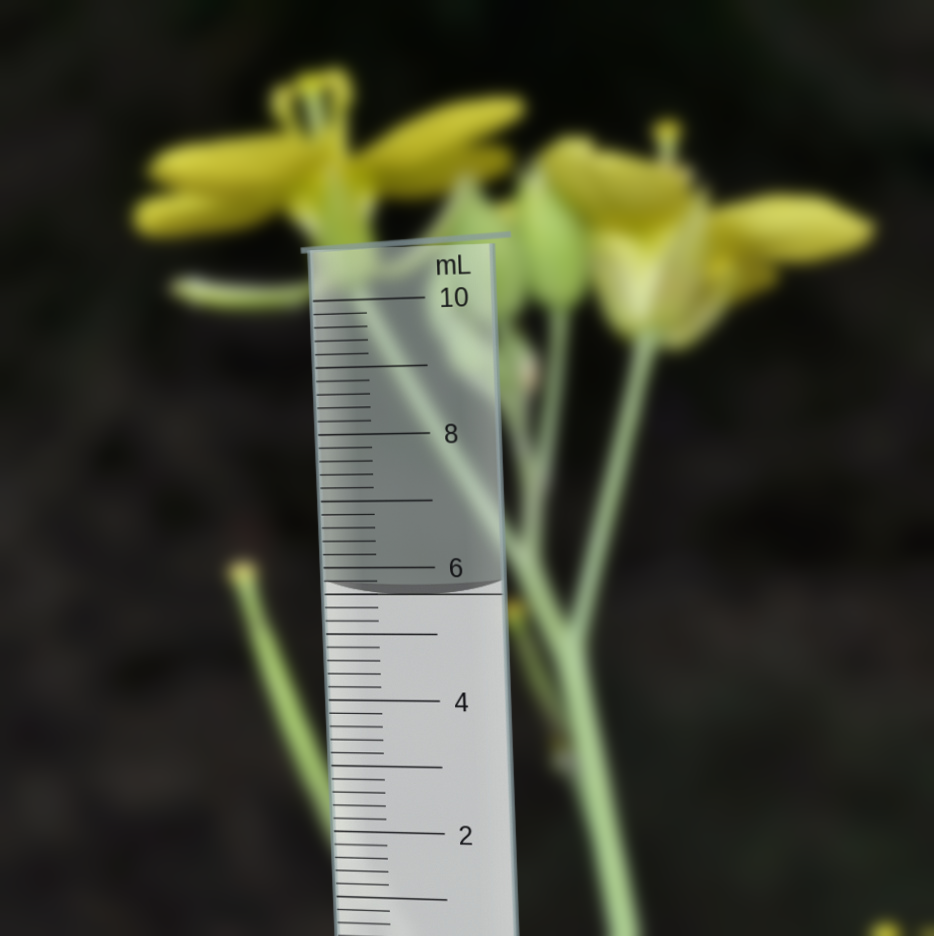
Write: 5.6 mL
